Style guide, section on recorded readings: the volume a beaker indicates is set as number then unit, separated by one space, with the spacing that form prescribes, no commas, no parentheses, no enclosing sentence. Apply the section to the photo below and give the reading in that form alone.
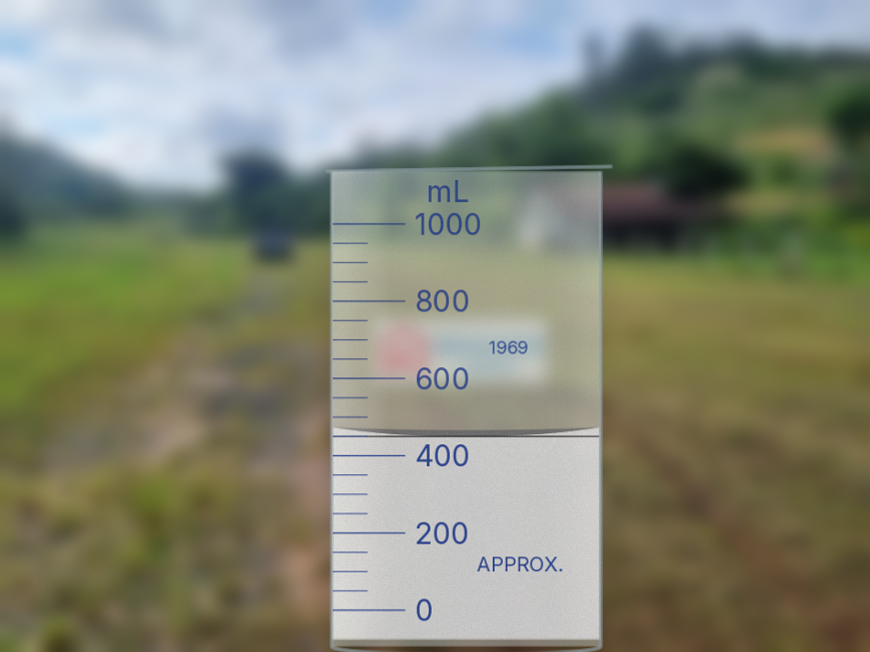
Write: 450 mL
